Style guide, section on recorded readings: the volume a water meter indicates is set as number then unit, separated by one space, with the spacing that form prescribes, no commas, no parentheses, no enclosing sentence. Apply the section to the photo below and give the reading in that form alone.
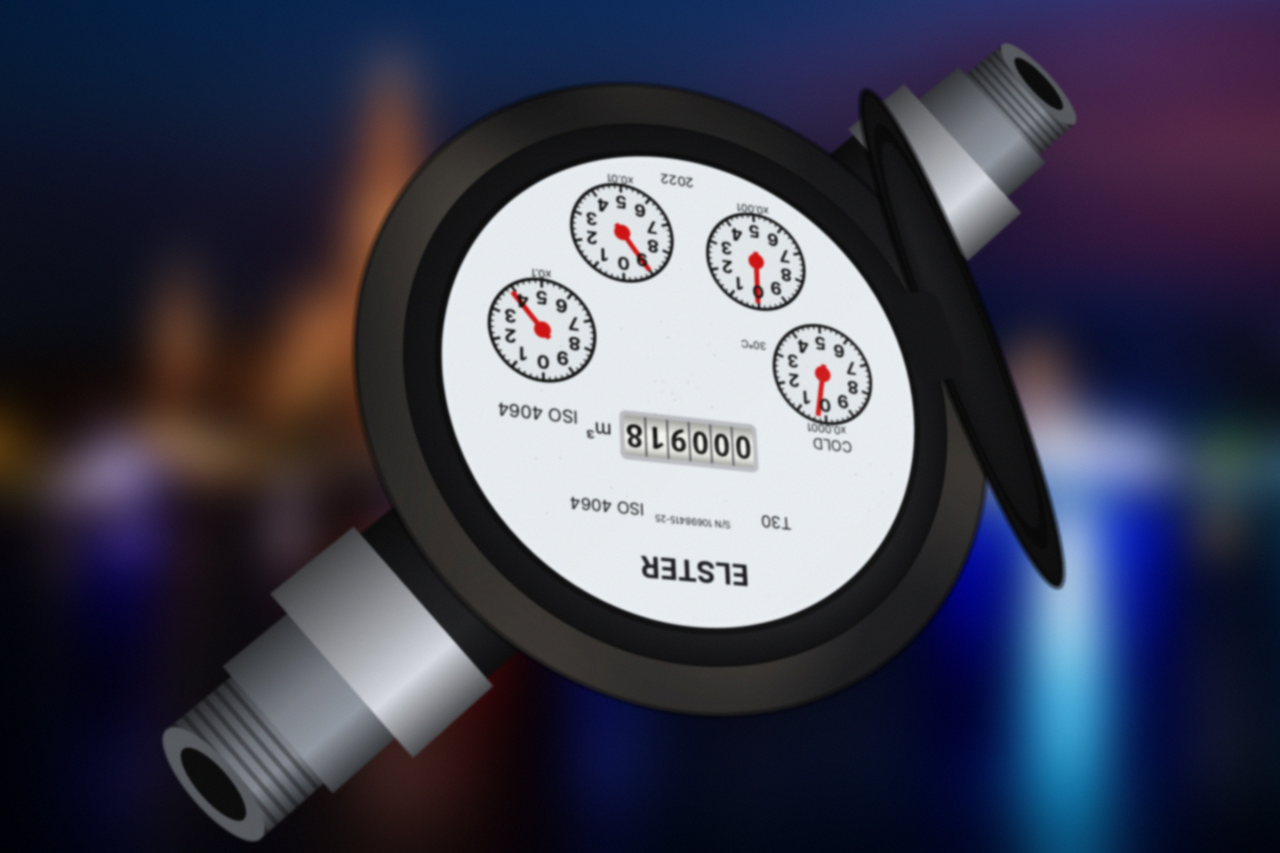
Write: 918.3900 m³
